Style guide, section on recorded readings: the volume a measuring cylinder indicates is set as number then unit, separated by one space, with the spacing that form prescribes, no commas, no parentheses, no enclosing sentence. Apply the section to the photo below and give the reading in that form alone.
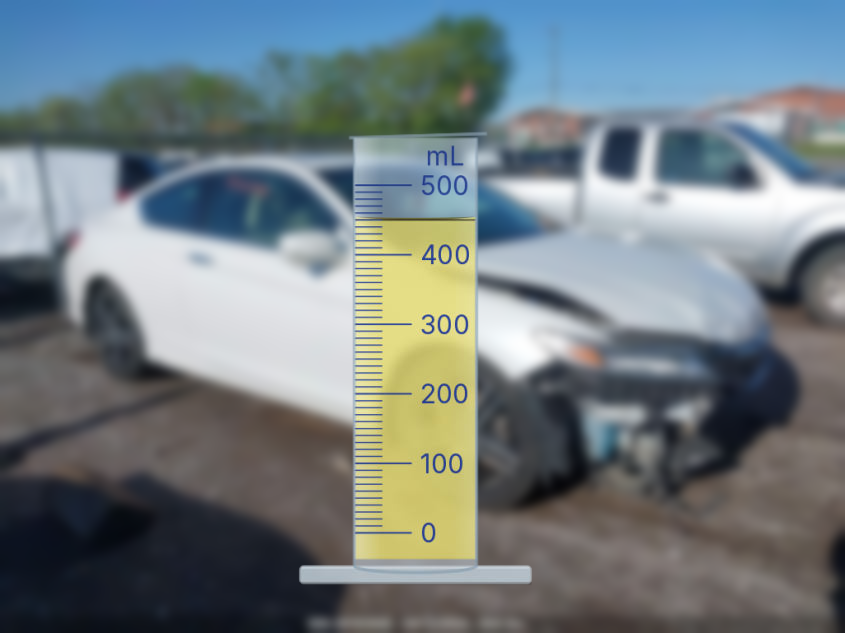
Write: 450 mL
